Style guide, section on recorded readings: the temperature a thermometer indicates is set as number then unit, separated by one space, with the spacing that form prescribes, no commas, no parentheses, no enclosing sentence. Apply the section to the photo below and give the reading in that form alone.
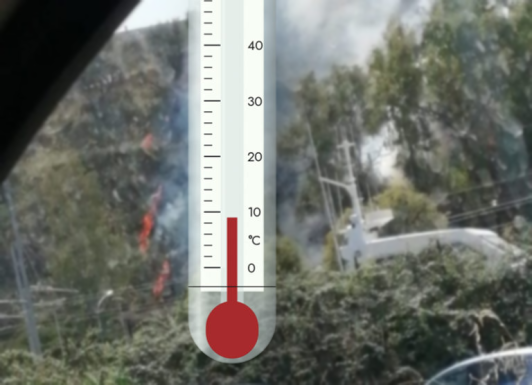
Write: 9 °C
